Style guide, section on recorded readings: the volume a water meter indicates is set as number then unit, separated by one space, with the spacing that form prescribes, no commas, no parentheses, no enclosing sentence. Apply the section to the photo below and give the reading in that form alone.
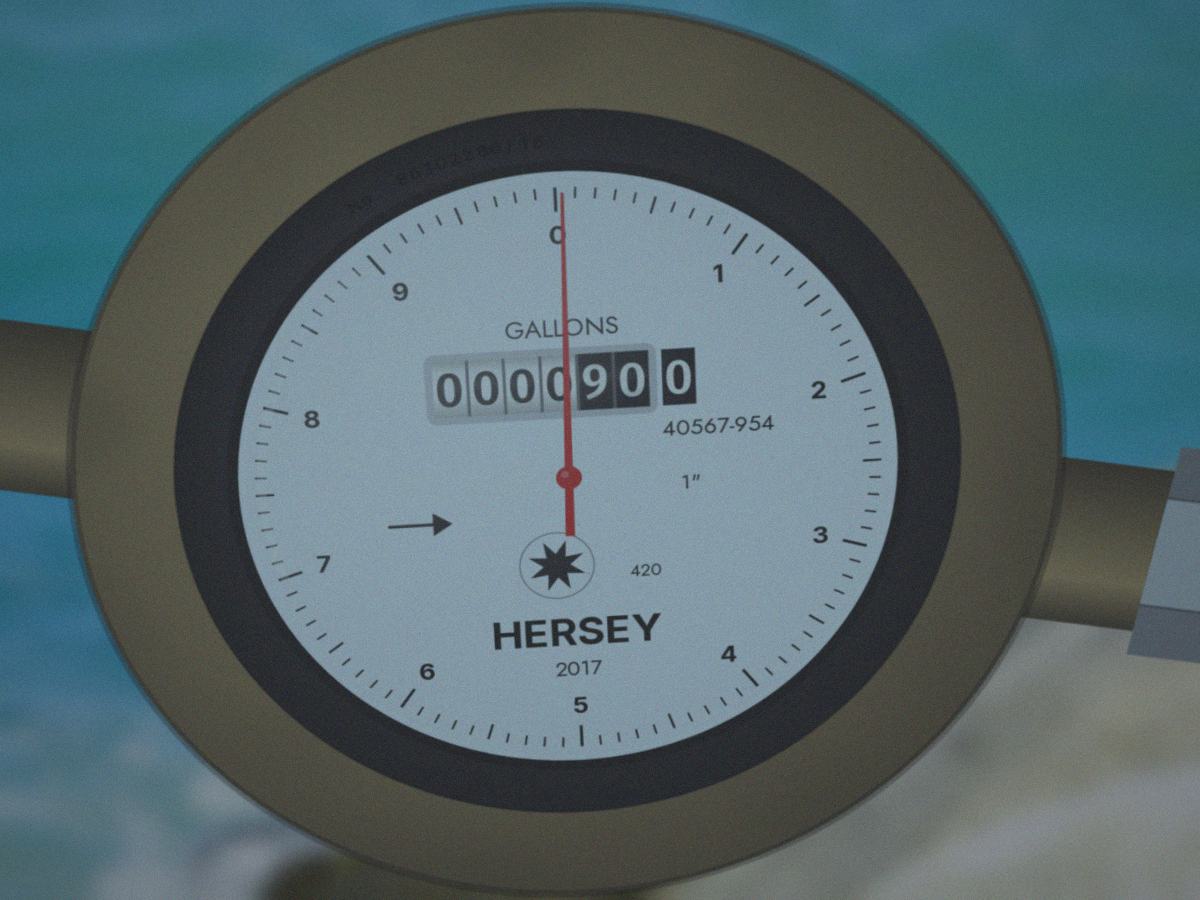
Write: 900.0 gal
